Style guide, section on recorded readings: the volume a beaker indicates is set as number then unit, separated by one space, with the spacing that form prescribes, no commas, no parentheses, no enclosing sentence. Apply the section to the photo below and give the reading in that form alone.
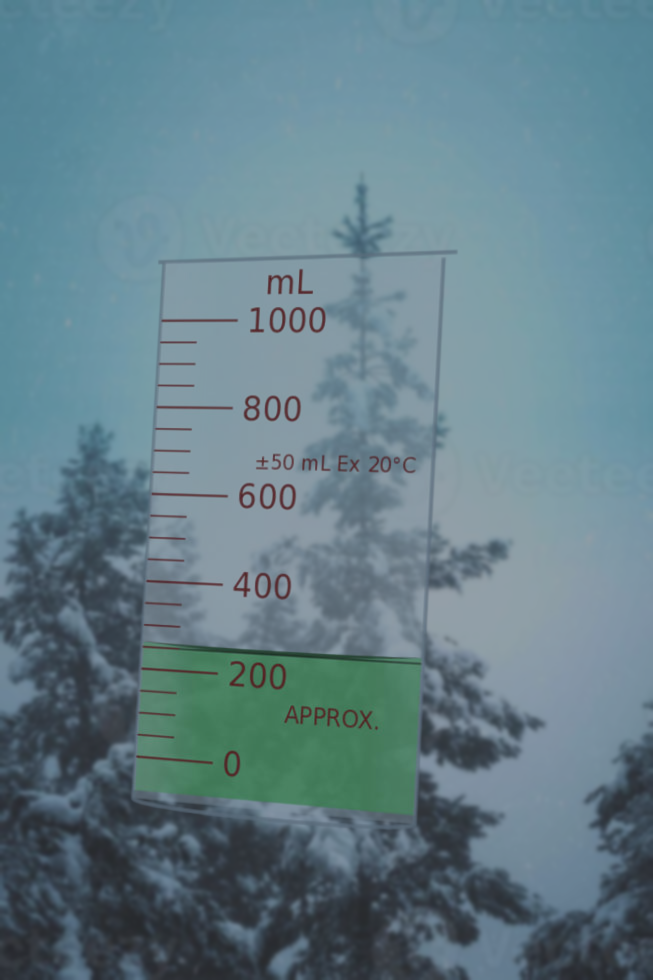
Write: 250 mL
